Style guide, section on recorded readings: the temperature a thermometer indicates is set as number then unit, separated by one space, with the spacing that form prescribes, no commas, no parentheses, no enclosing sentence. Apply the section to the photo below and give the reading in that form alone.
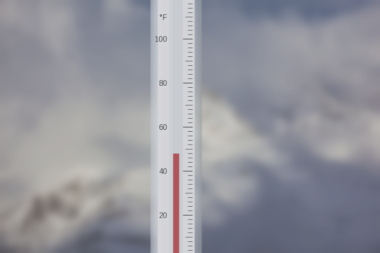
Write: 48 °F
